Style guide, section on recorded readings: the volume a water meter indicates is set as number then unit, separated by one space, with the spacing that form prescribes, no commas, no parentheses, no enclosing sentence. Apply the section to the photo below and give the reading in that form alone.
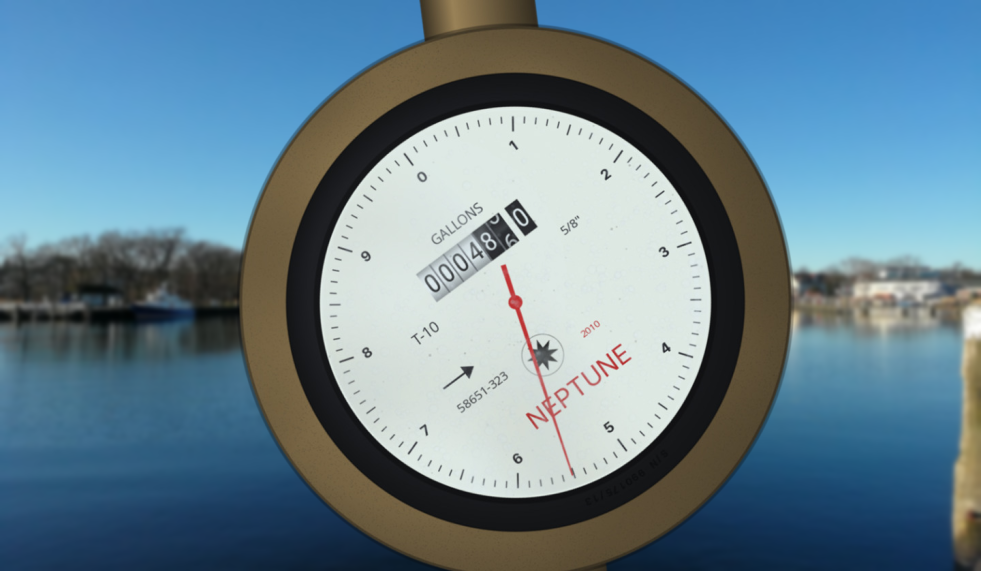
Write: 4855.5 gal
